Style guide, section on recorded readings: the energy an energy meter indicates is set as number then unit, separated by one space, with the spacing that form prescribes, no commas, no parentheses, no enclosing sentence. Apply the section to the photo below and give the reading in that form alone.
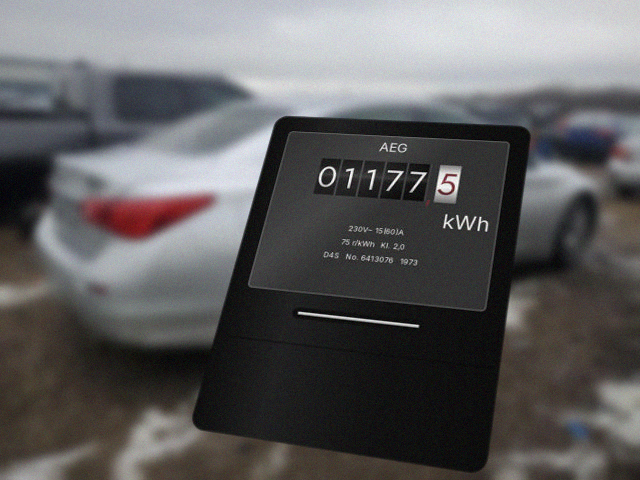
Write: 1177.5 kWh
